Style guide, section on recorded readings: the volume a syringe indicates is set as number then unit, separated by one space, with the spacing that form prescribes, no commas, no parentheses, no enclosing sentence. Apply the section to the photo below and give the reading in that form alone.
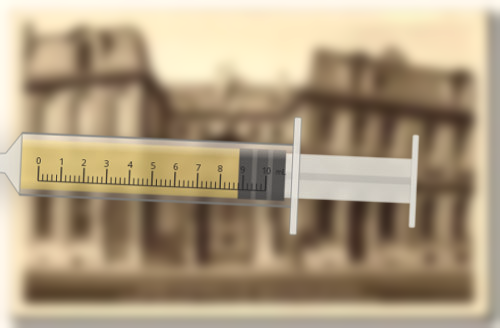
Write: 8.8 mL
